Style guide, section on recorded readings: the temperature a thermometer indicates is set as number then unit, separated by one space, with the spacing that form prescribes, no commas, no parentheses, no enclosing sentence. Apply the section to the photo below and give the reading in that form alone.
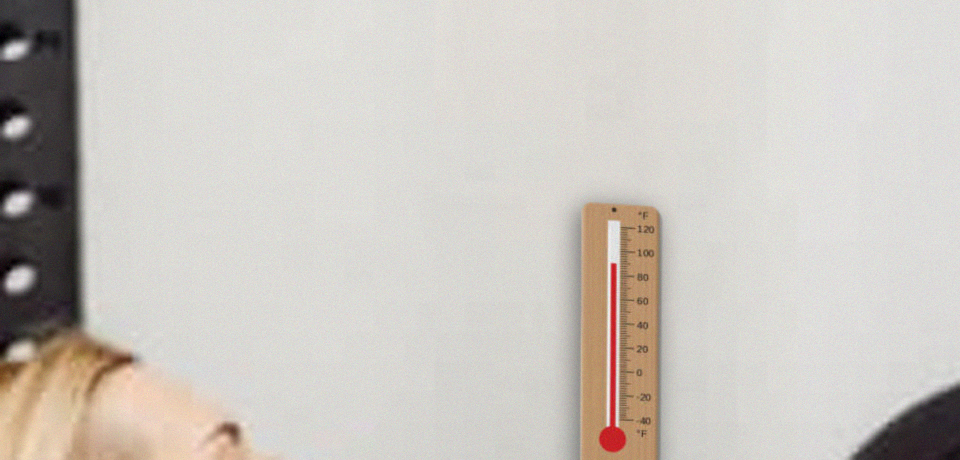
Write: 90 °F
